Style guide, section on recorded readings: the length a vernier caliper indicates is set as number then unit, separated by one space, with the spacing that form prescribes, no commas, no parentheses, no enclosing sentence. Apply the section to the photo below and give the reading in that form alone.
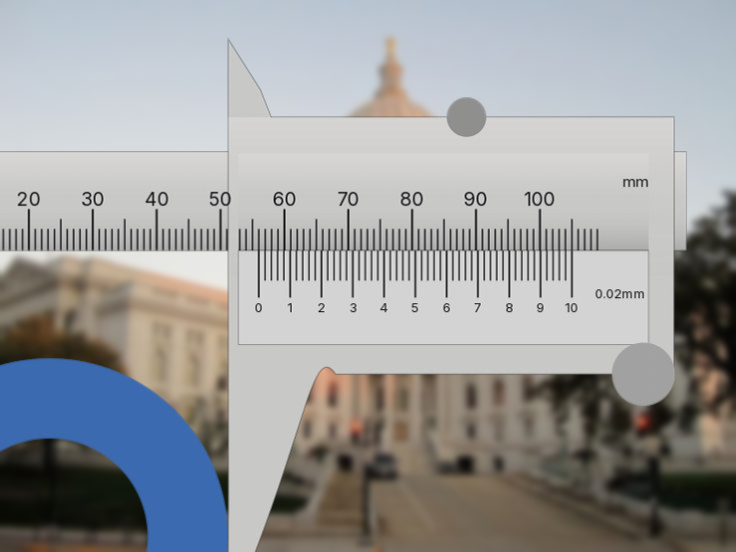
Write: 56.0 mm
